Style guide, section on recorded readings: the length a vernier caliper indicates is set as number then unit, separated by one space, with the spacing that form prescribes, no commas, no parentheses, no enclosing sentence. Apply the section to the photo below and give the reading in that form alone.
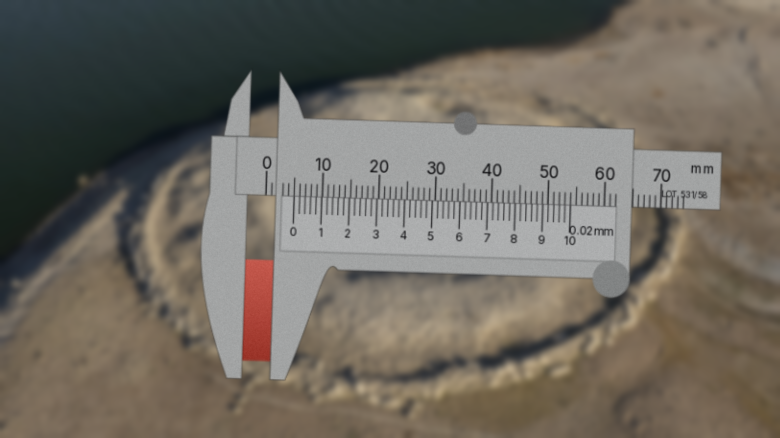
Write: 5.0 mm
